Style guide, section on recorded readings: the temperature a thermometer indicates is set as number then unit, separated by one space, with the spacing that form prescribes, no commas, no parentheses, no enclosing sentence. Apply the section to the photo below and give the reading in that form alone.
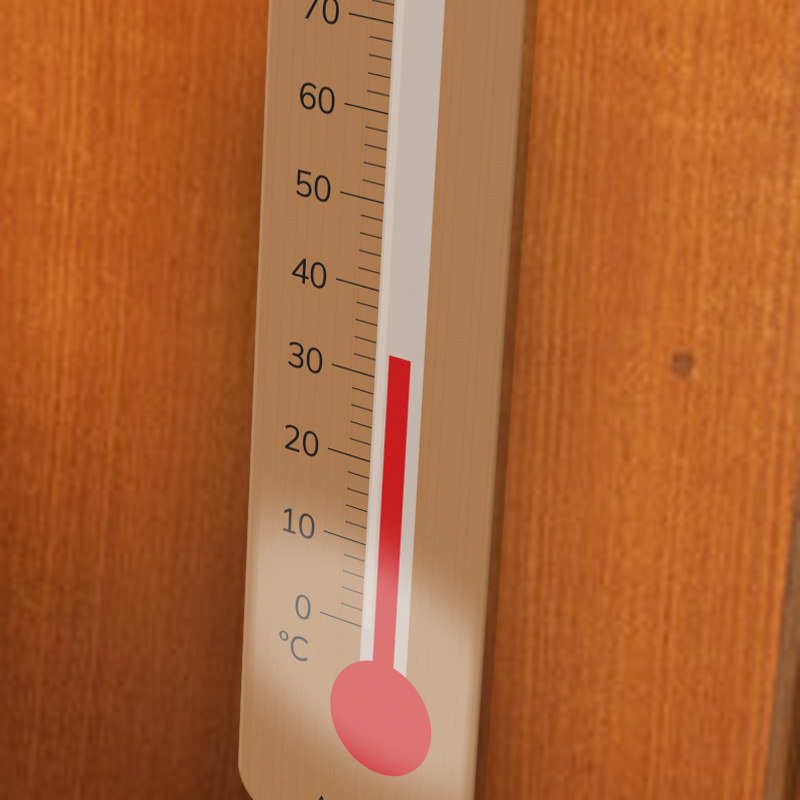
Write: 33 °C
